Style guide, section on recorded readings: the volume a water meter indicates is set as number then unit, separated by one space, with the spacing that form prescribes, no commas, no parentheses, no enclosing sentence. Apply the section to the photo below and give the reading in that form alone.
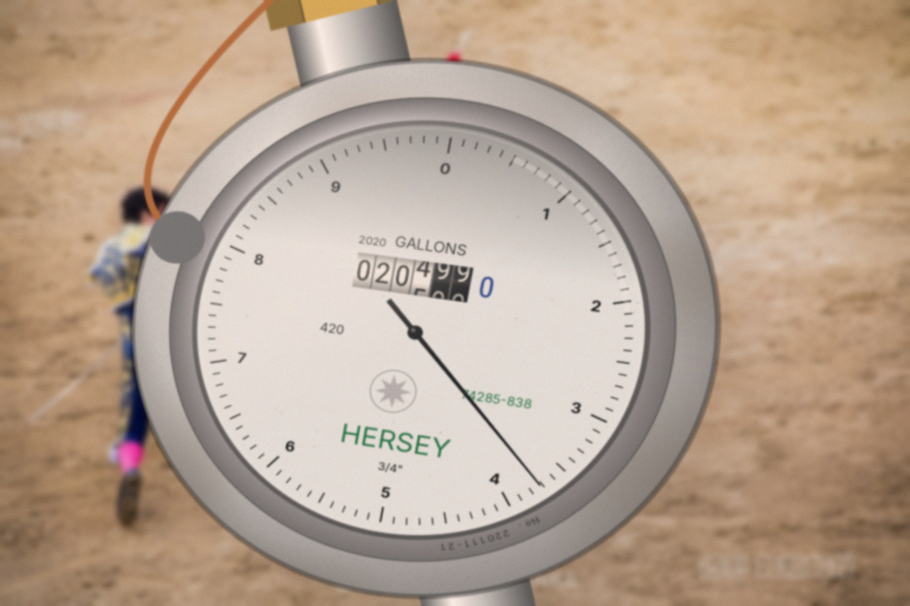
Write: 204993.7 gal
